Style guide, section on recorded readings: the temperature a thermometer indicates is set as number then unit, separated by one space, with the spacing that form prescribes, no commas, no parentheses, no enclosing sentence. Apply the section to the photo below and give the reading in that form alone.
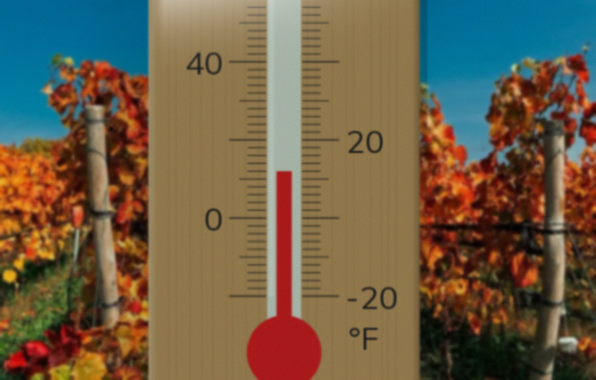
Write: 12 °F
